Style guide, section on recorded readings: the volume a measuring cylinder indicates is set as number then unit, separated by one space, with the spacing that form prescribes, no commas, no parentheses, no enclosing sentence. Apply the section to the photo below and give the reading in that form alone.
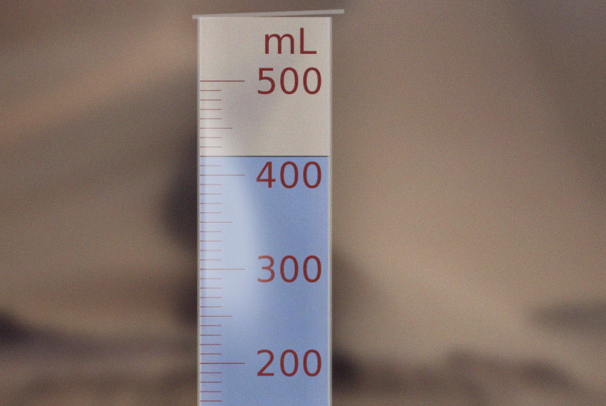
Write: 420 mL
